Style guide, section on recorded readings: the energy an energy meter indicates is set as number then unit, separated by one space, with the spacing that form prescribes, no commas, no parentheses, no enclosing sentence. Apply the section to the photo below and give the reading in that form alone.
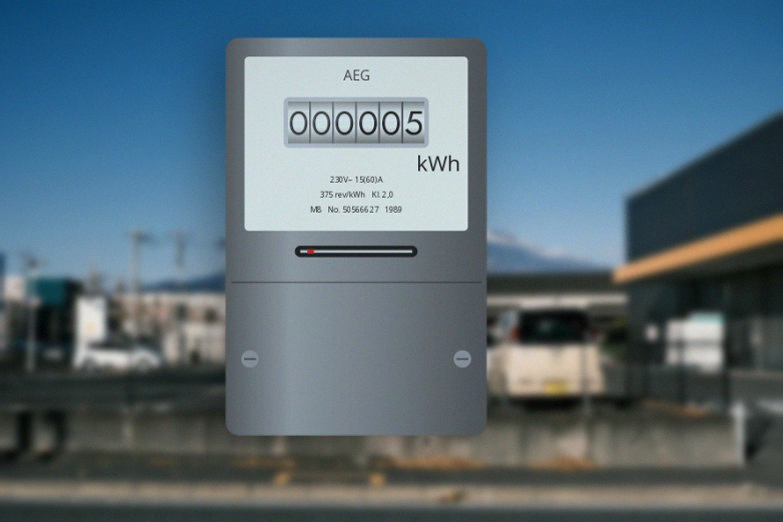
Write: 5 kWh
